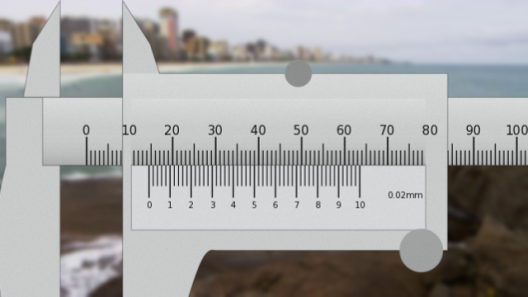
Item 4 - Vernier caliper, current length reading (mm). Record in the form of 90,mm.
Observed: 14.5,mm
